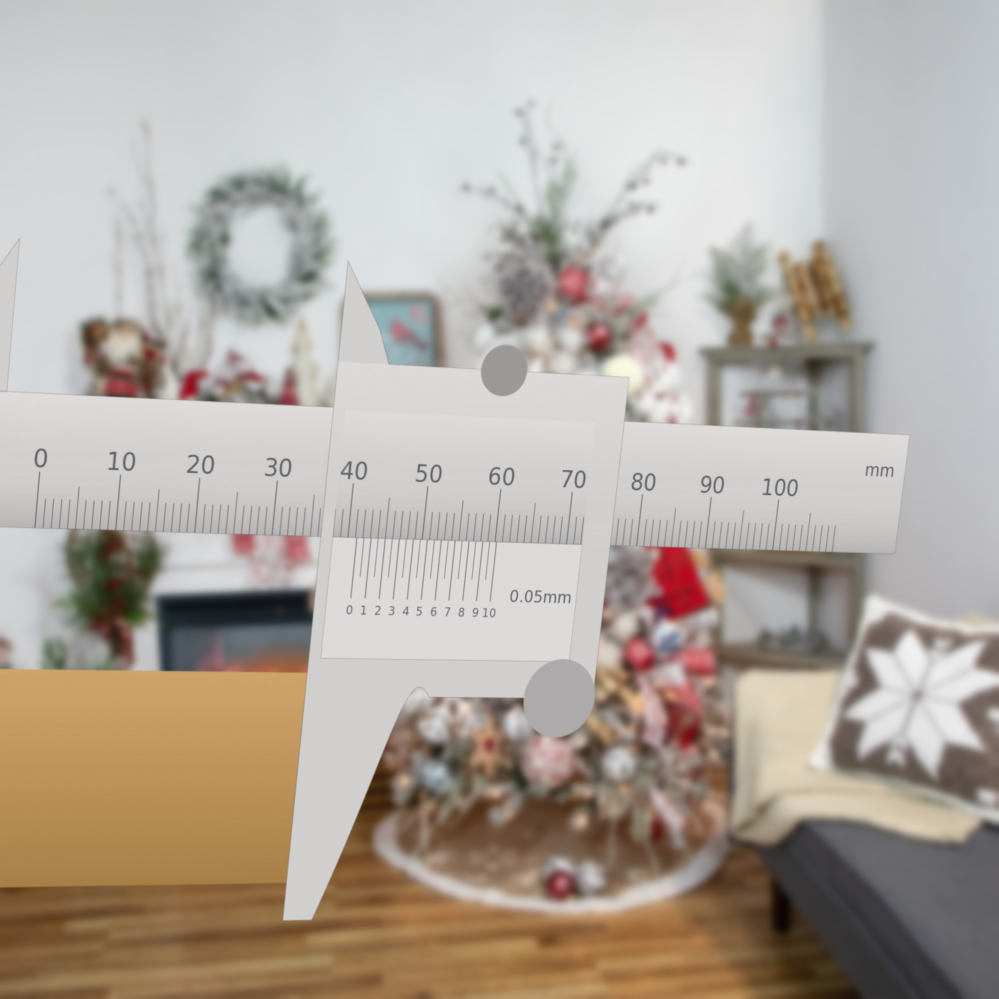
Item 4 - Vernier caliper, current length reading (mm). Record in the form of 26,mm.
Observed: 41.2,mm
